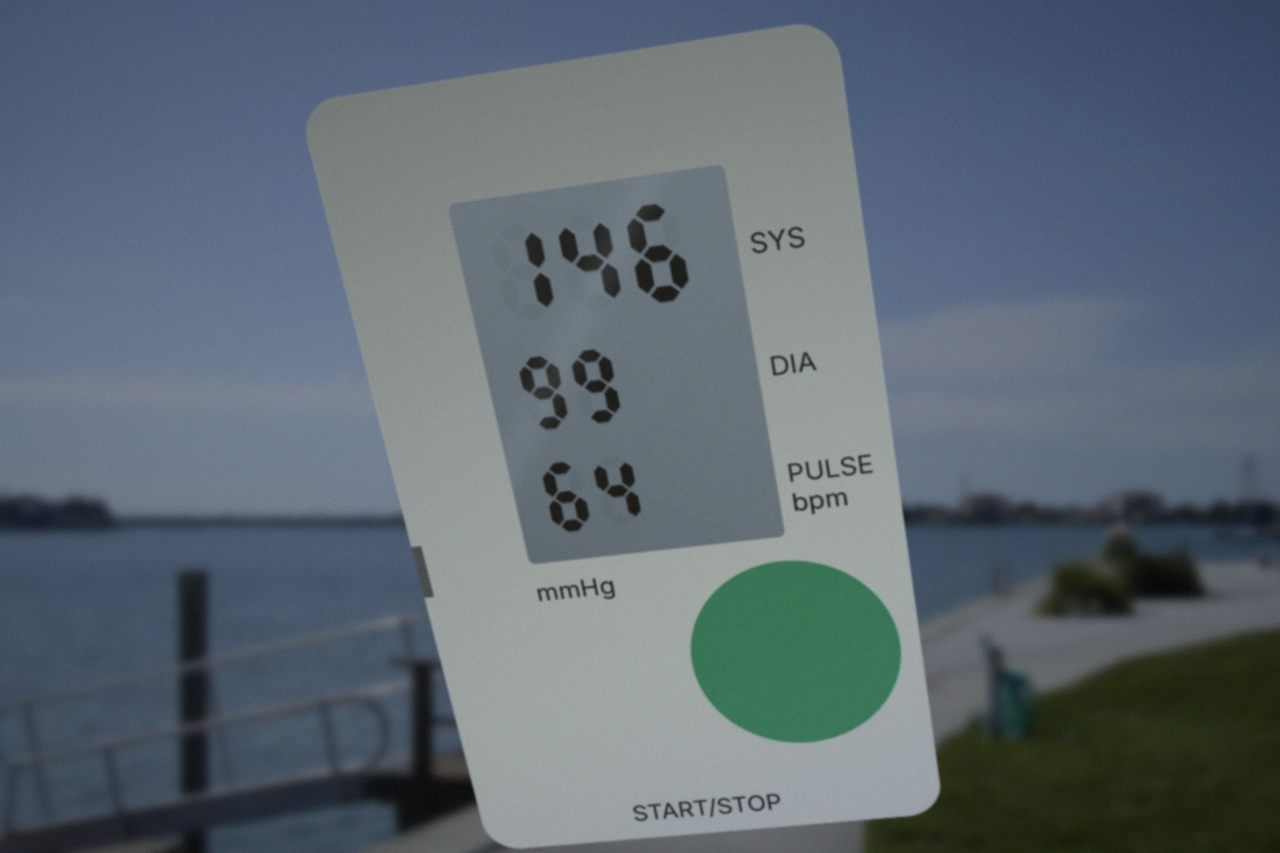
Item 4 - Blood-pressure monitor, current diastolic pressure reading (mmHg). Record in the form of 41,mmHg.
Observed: 99,mmHg
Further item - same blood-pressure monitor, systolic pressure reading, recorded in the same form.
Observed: 146,mmHg
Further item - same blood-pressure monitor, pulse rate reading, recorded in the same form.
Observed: 64,bpm
